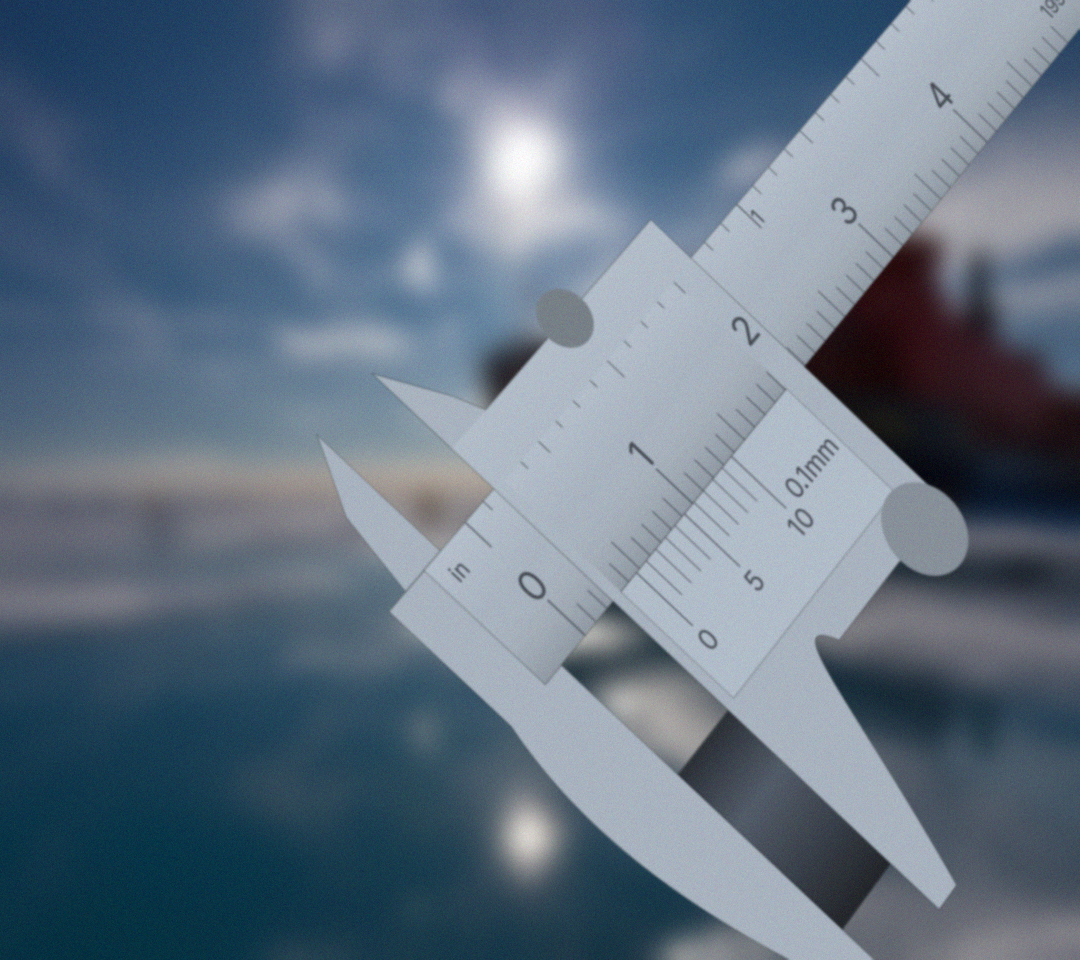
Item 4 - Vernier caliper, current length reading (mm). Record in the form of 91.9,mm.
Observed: 4.7,mm
